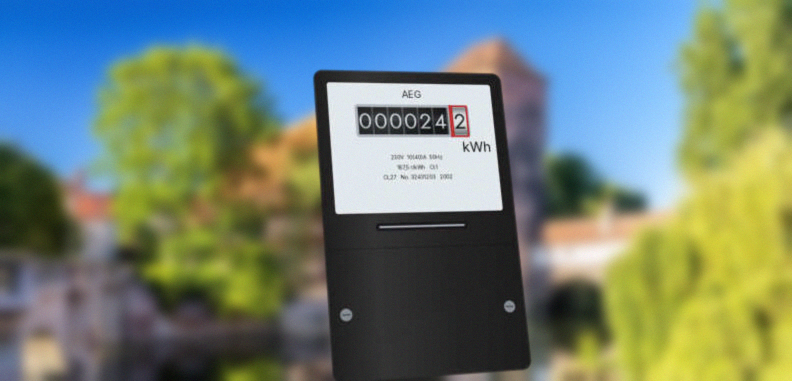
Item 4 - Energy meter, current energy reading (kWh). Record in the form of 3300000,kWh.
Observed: 24.2,kWh
